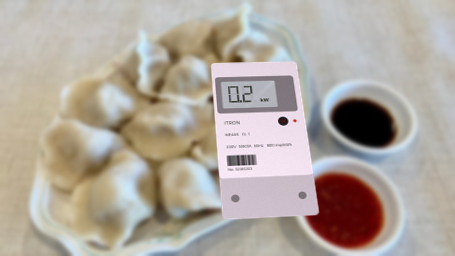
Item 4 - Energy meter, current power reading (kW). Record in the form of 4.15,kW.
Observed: 0.2,kW
